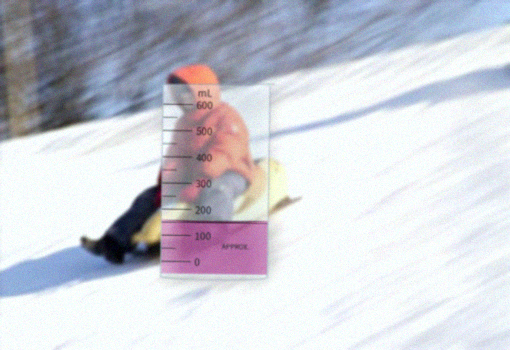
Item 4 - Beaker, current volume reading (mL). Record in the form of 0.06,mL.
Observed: 150,mL
